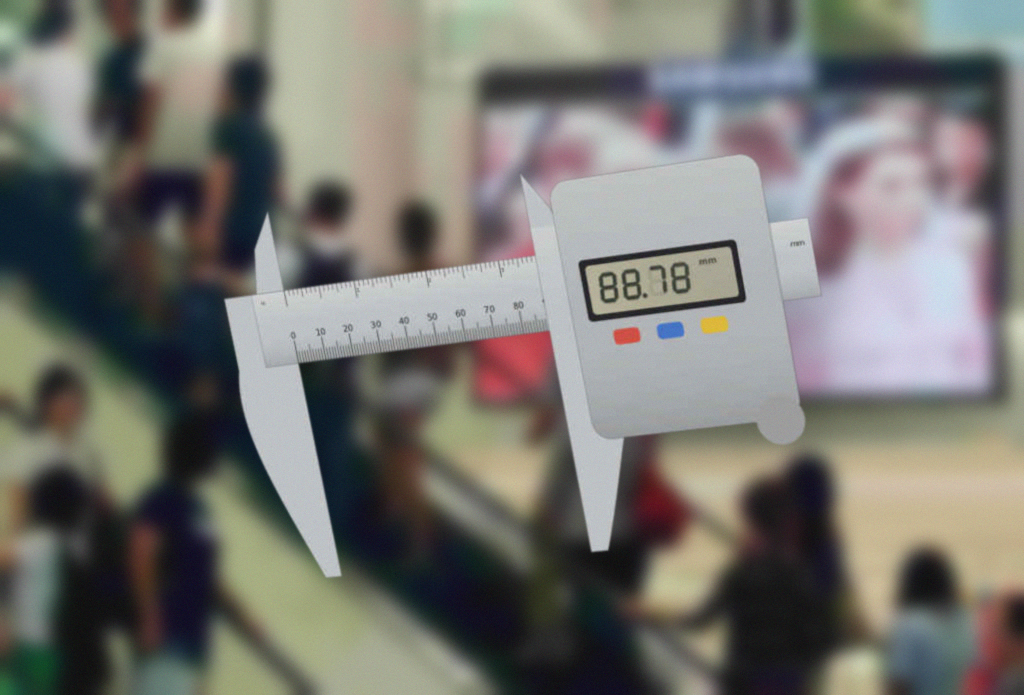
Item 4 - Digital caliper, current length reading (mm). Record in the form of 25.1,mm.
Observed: 88.78,mm
